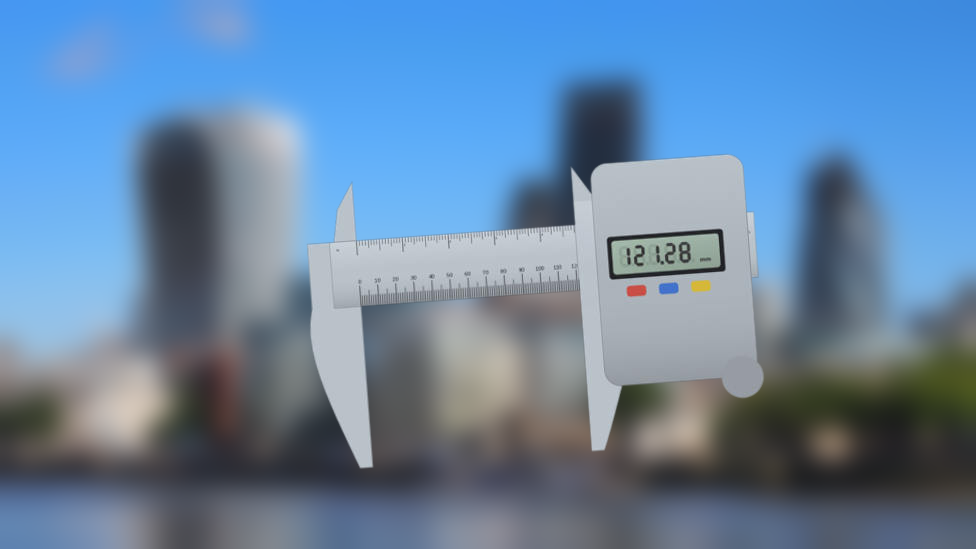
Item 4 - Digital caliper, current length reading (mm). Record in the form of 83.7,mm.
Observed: 121.28,mm
